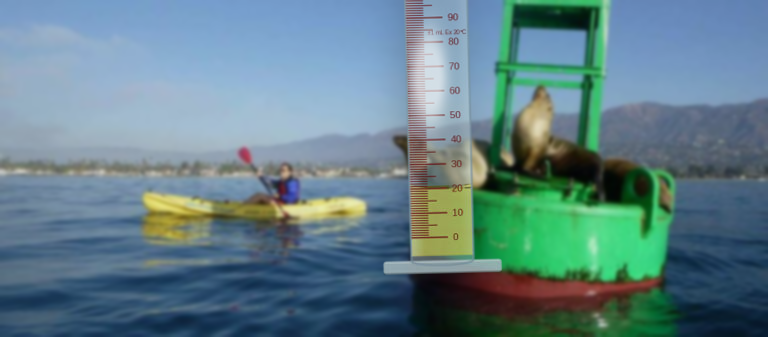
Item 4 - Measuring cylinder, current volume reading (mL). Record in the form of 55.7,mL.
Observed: 20,mL
